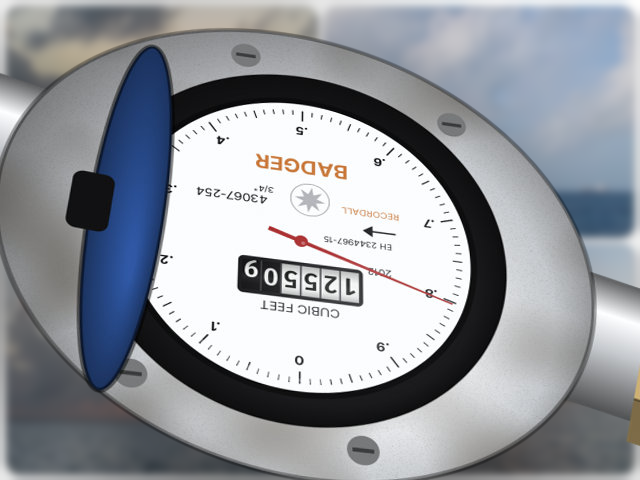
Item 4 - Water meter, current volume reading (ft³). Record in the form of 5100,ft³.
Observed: 125508.80,ft³
